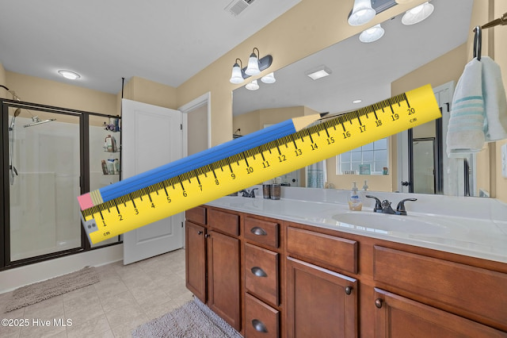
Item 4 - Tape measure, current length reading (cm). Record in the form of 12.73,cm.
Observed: 15.5,cm
